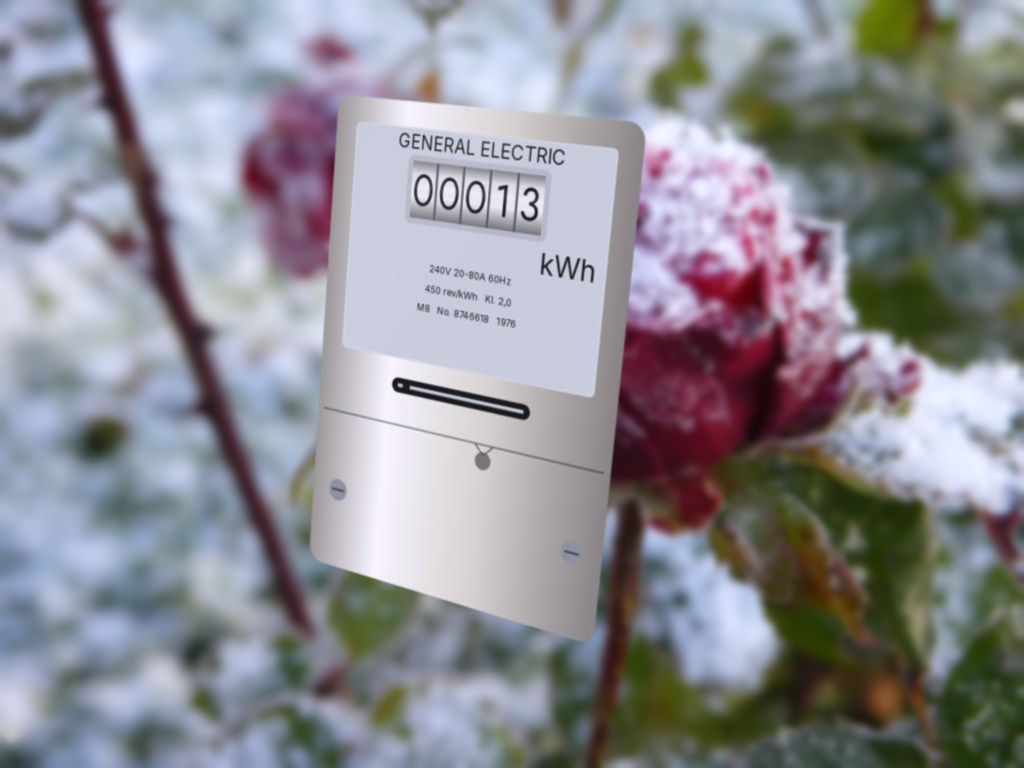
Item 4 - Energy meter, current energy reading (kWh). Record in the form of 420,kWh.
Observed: 13,kWh
